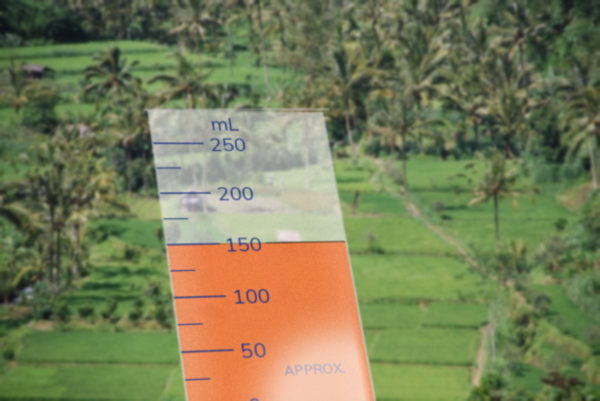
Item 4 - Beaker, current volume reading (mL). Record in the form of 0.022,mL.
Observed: 150,mL
